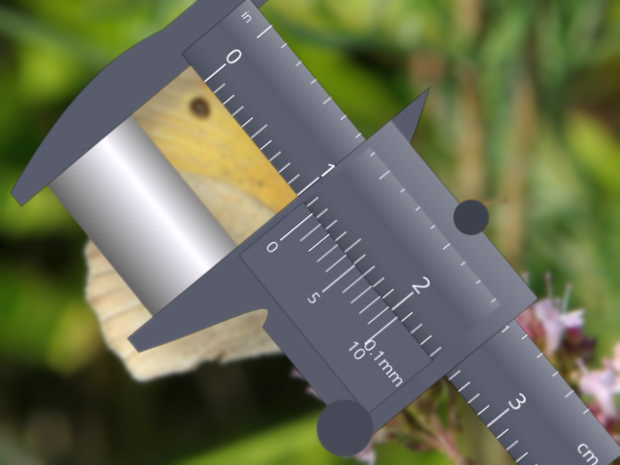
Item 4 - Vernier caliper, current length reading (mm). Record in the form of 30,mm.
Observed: 11.6,mm
